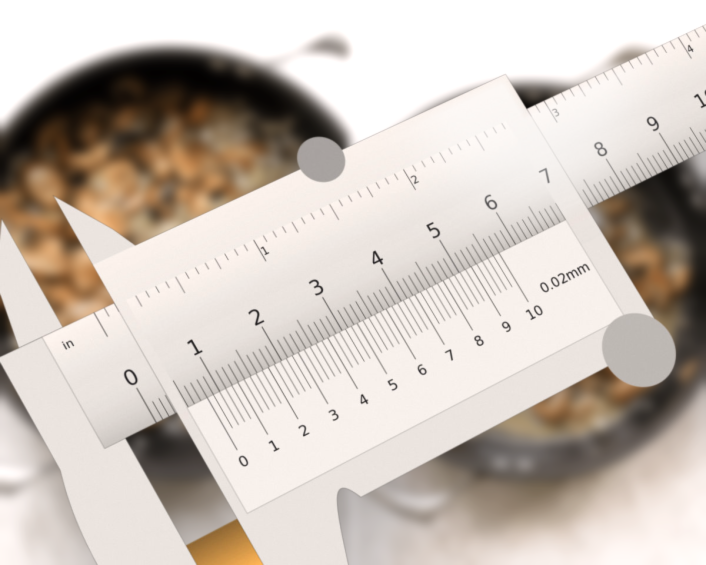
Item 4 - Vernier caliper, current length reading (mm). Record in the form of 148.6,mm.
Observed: 8.0,mm
